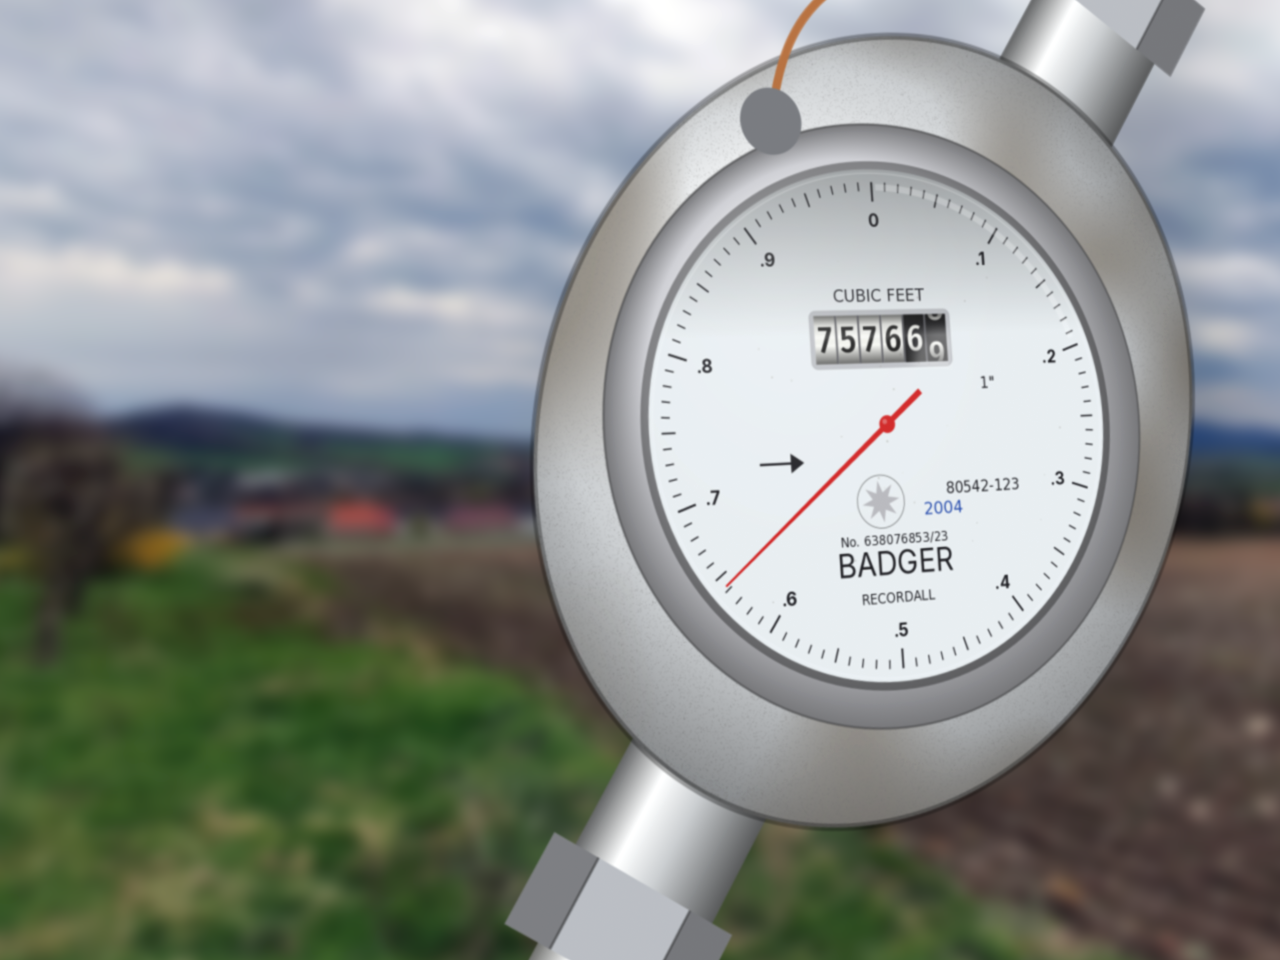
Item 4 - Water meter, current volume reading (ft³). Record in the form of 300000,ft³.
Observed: 757668.64,ft³
